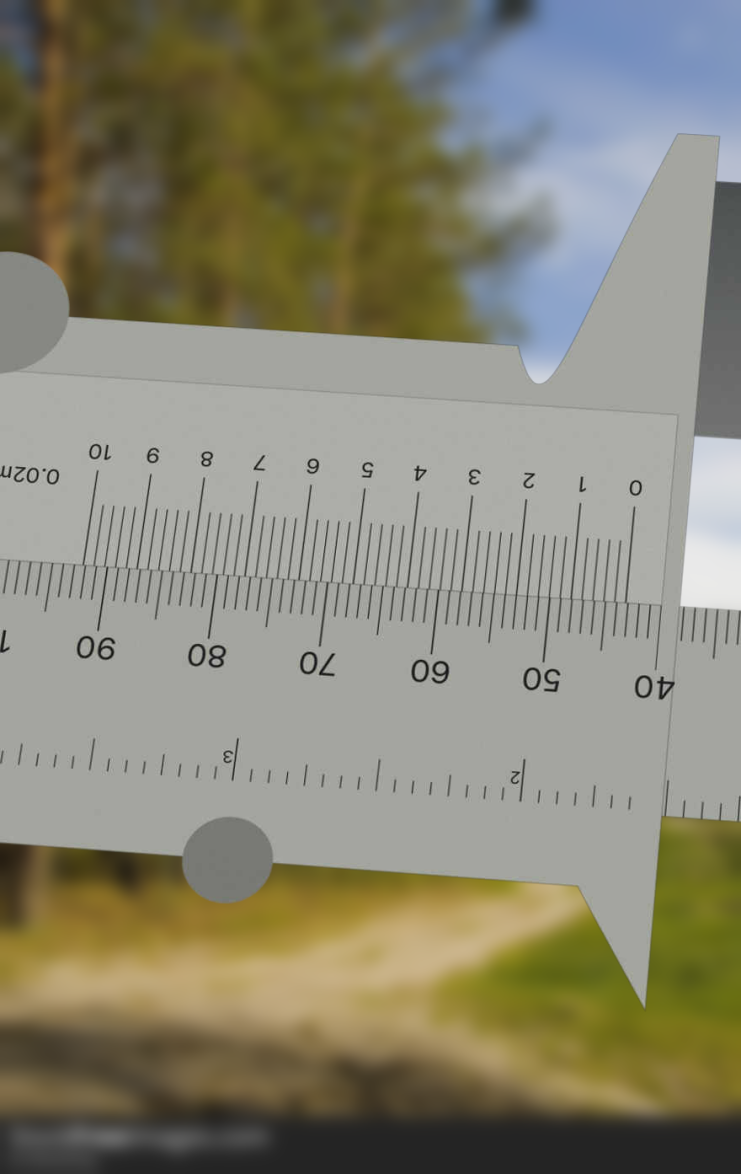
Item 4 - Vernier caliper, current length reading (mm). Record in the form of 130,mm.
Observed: 43.2,mm
